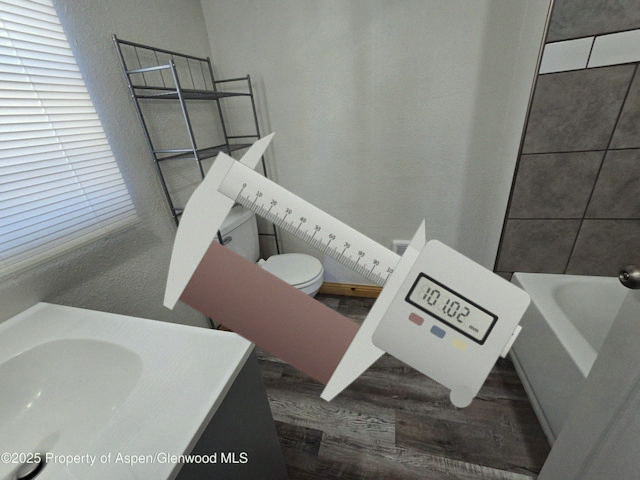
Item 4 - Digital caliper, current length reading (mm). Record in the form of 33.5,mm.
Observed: 101.02,mm
